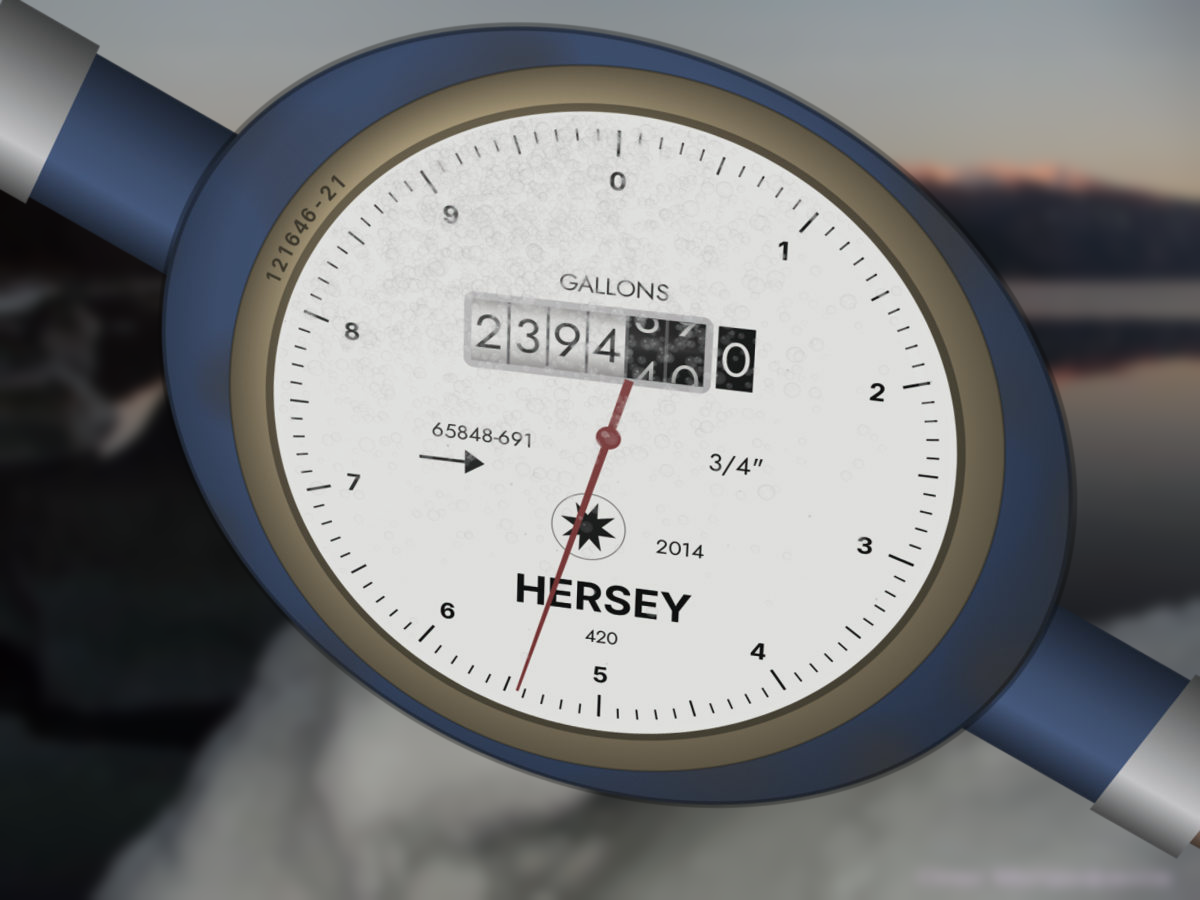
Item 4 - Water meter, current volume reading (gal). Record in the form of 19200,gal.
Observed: 2394395.4,gal
